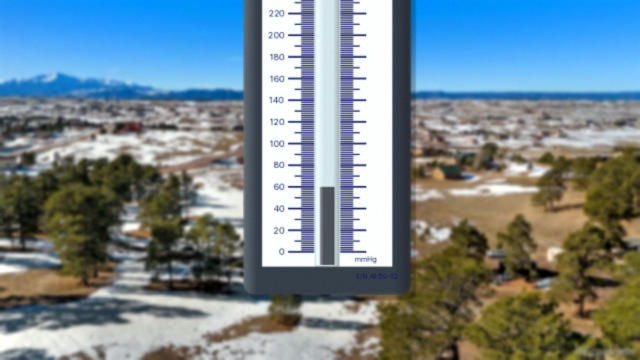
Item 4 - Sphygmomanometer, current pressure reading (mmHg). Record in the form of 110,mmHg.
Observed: 60,mmHg
